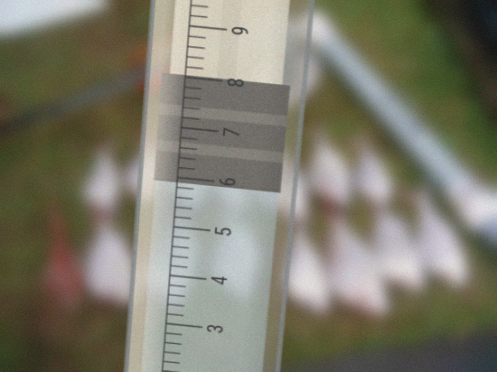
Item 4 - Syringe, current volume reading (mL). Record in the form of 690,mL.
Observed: 5.9,mL
